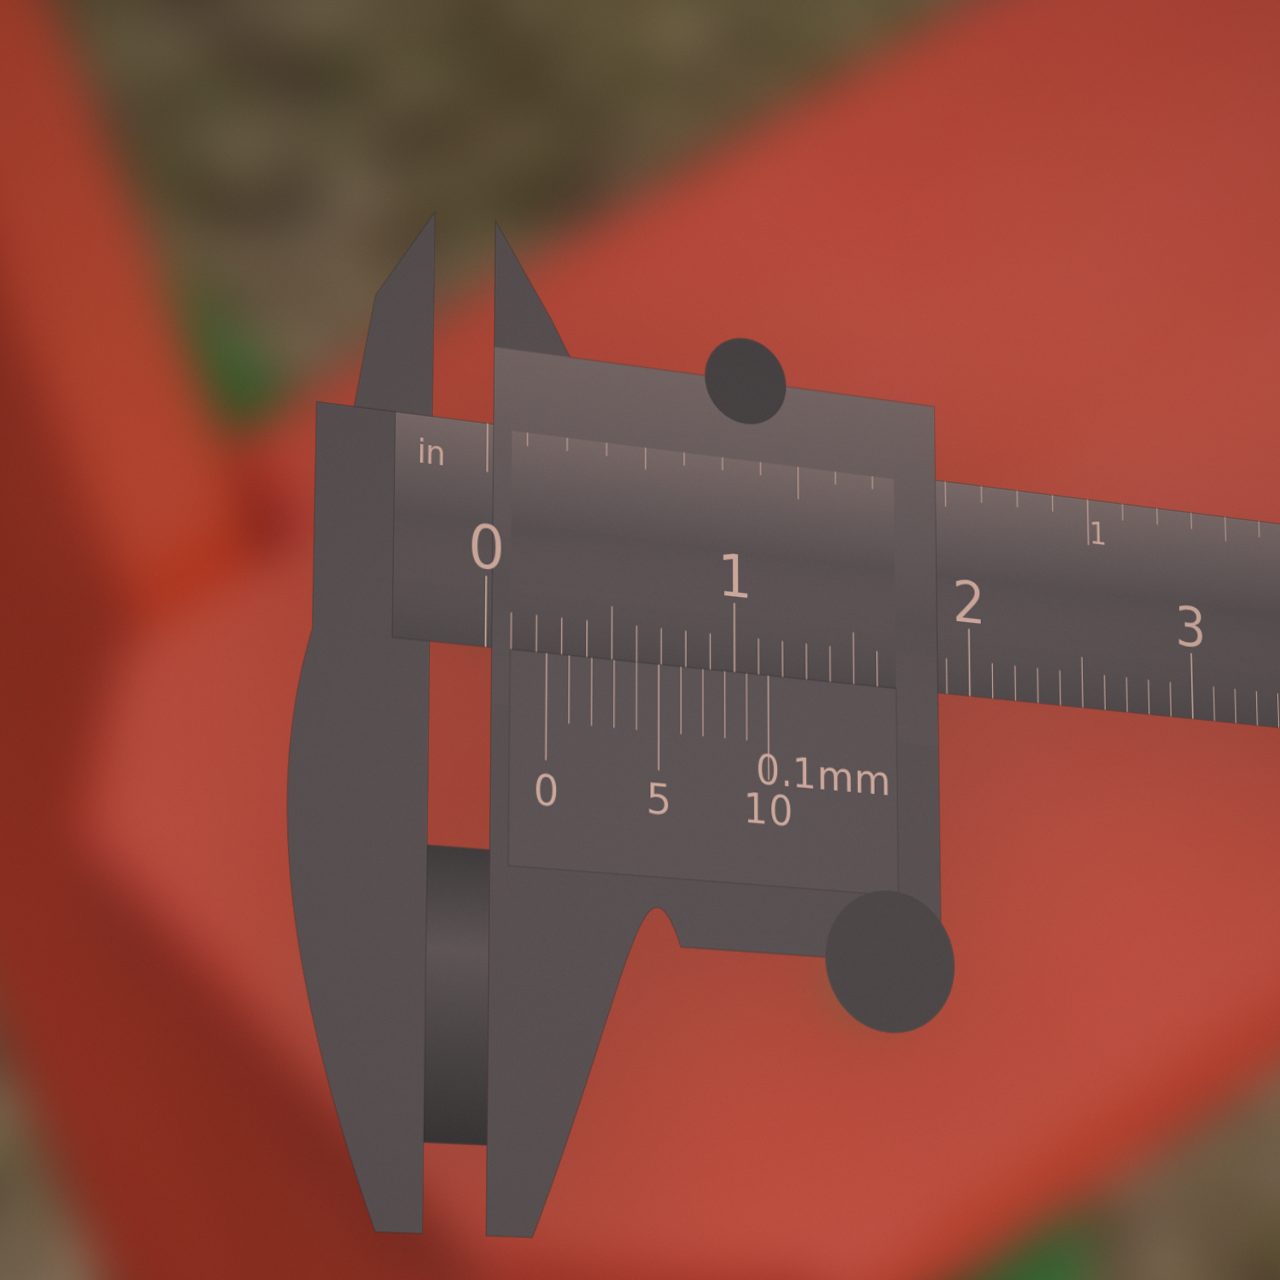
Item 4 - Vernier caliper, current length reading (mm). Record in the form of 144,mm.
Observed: 2.4,mm
